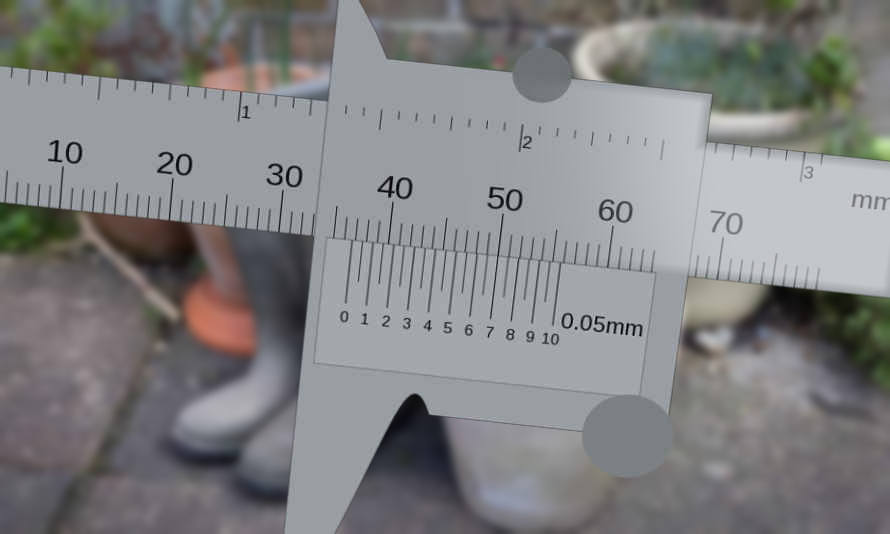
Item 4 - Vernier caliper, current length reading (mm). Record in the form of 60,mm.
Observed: 36.7,mm
